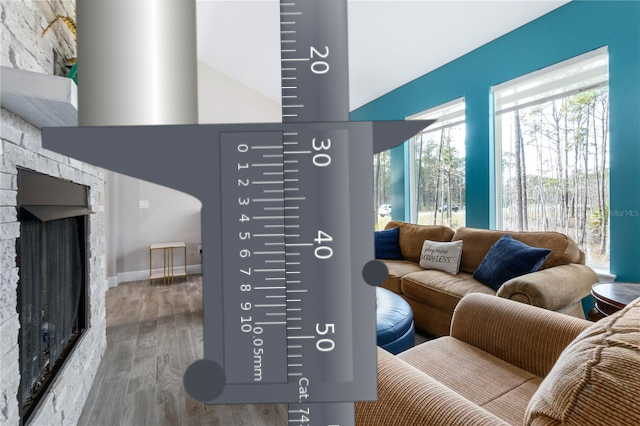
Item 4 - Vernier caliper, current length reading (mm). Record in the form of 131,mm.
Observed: 29.4,mm
